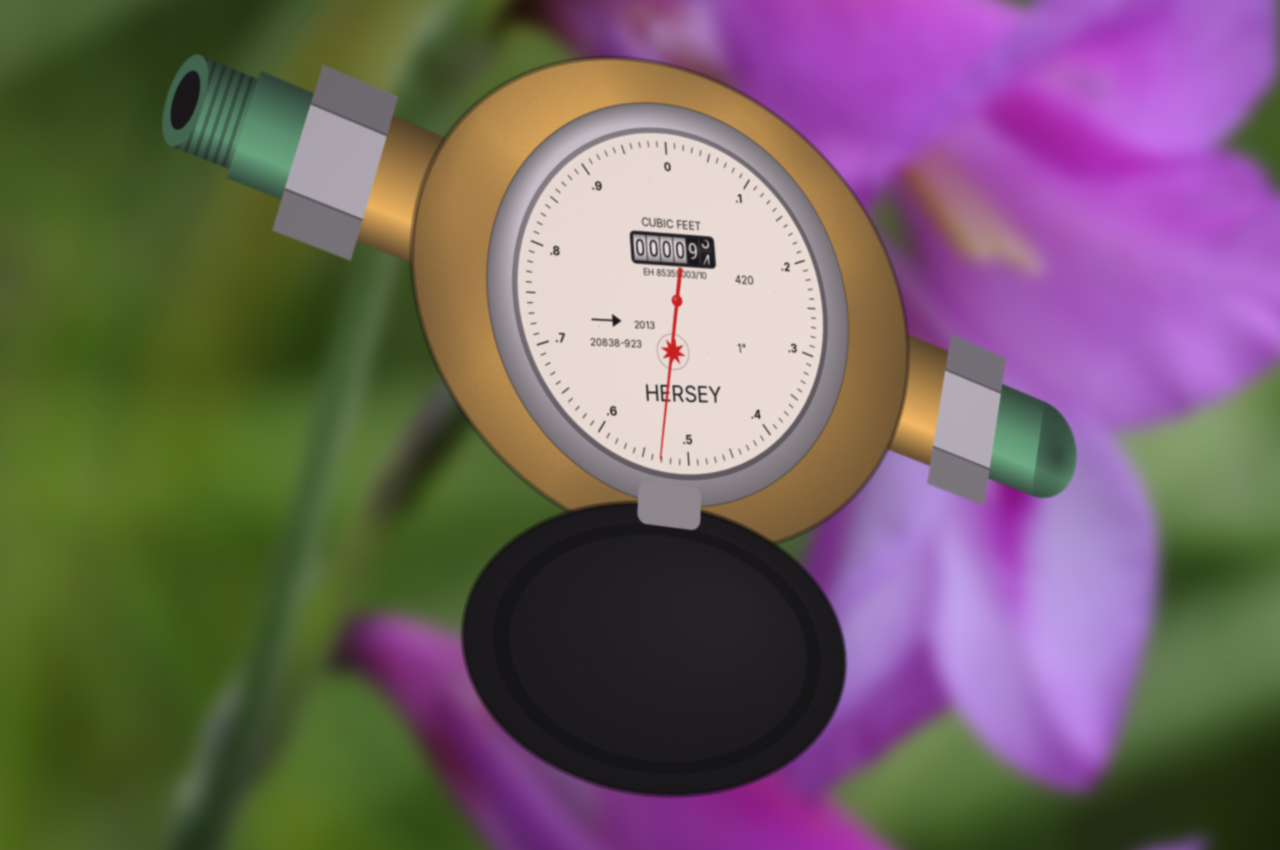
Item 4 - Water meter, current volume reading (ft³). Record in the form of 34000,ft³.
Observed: 93.53,ft³
